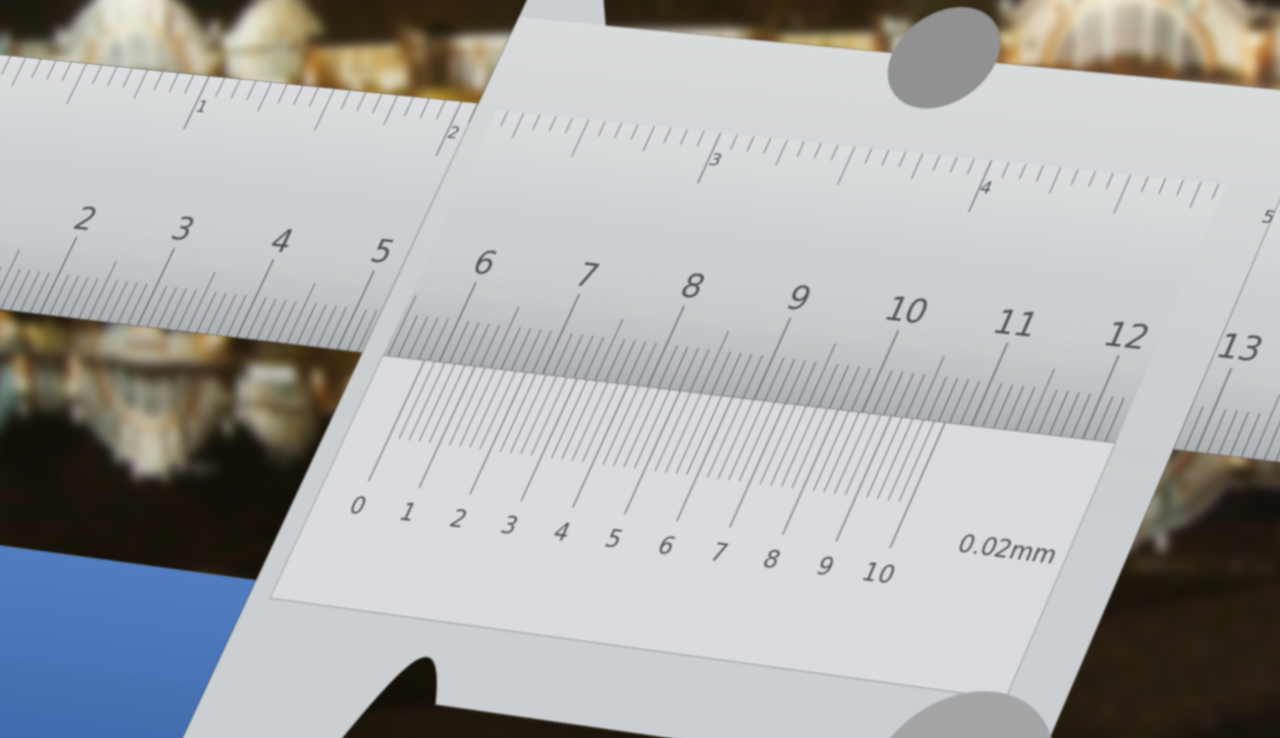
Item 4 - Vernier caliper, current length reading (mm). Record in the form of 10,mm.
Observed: 58.6,mm
